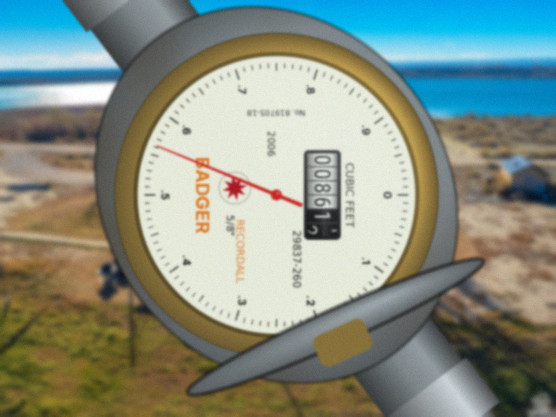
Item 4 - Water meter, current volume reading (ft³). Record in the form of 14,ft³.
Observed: 8611.56,ft³
